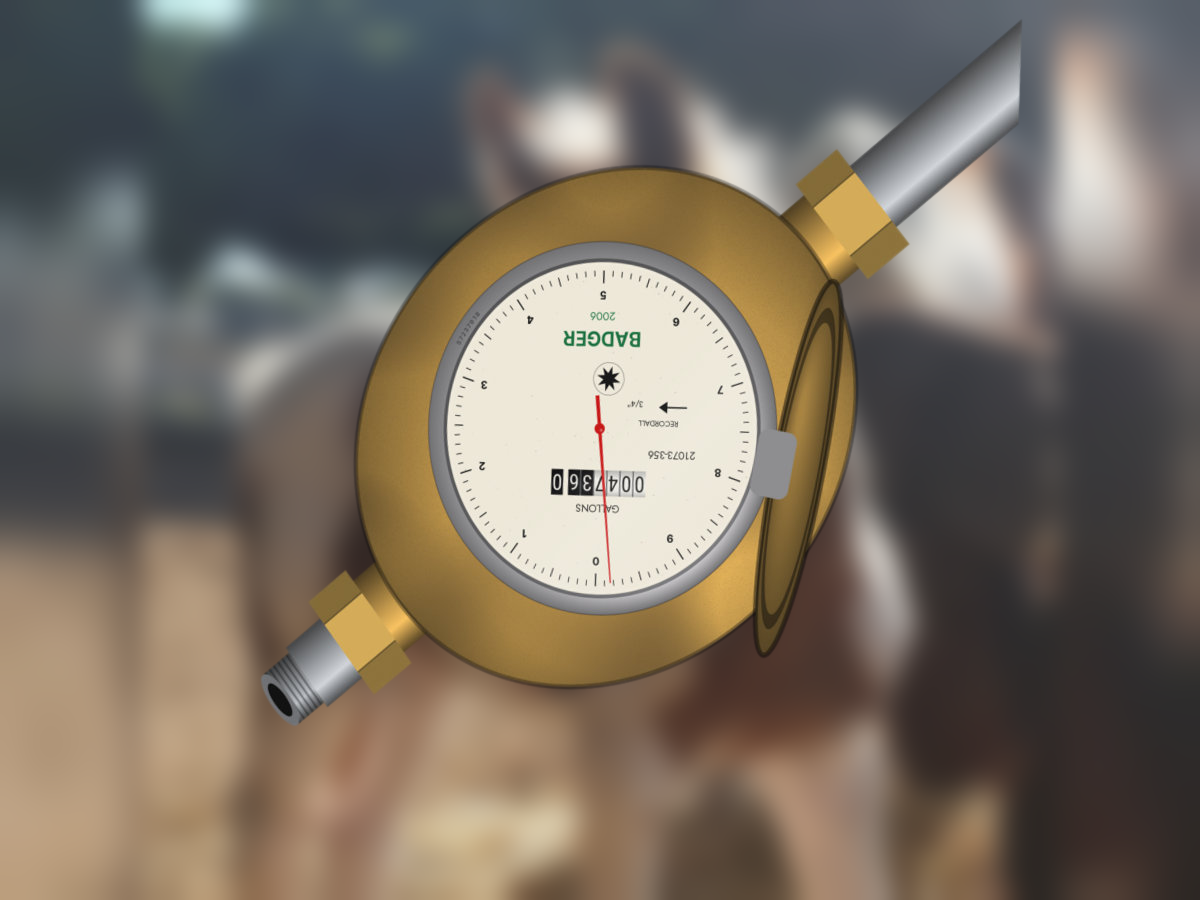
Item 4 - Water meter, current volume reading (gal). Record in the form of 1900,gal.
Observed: 47359.8,gal
